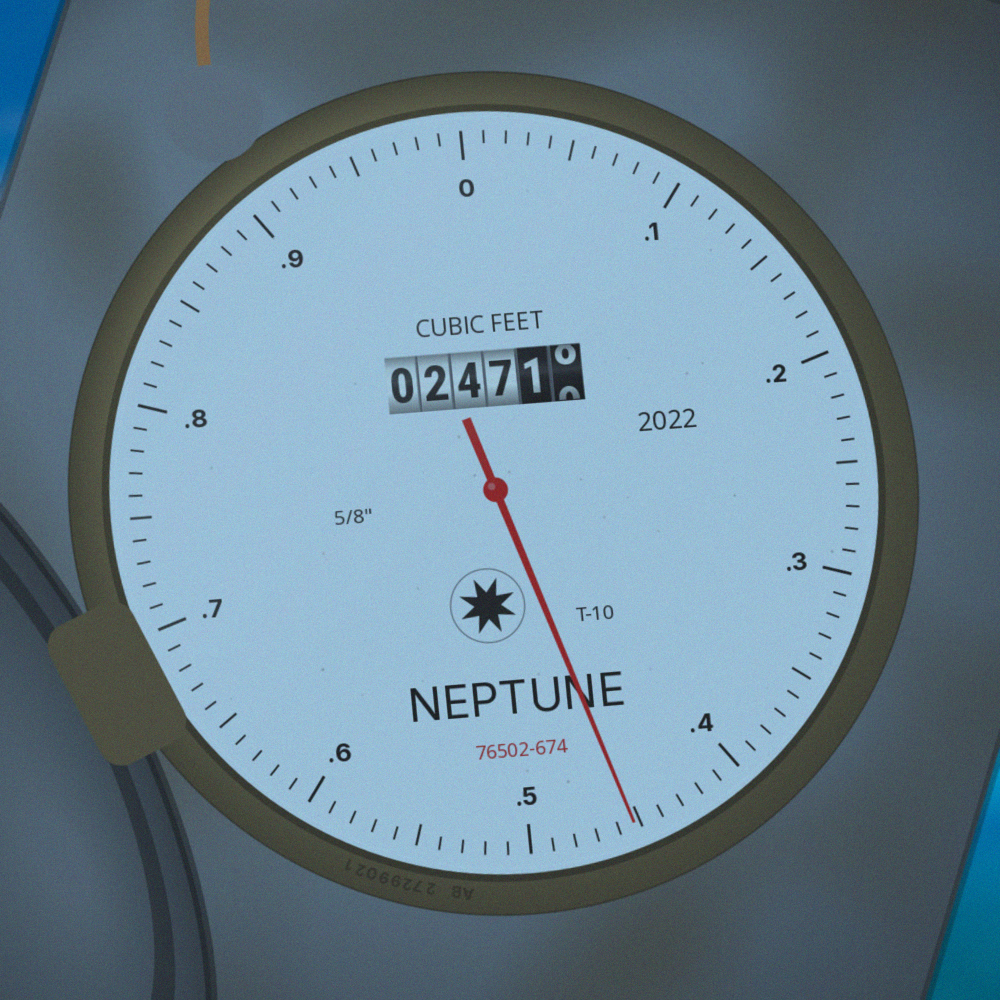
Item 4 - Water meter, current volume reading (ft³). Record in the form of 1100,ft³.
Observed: 24718.45,ft³
